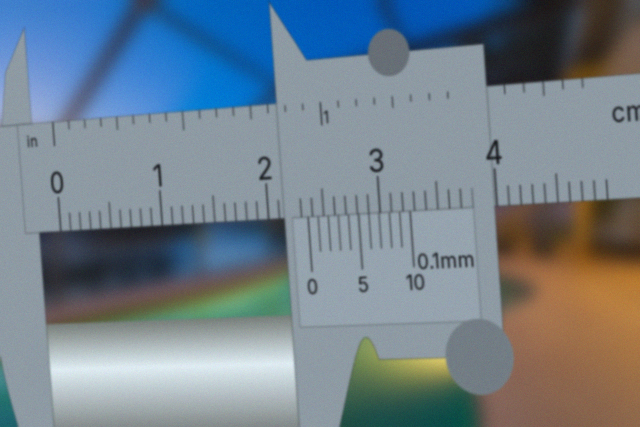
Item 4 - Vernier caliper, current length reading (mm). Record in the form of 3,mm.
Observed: 23.6,mm
